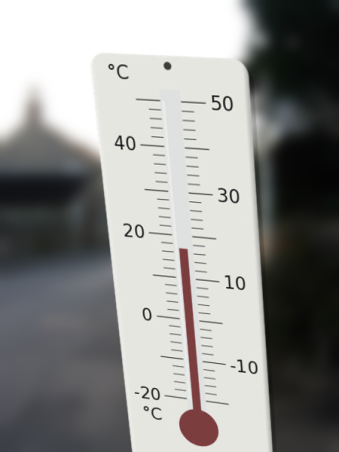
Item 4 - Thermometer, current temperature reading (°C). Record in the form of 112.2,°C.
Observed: 17,°C
